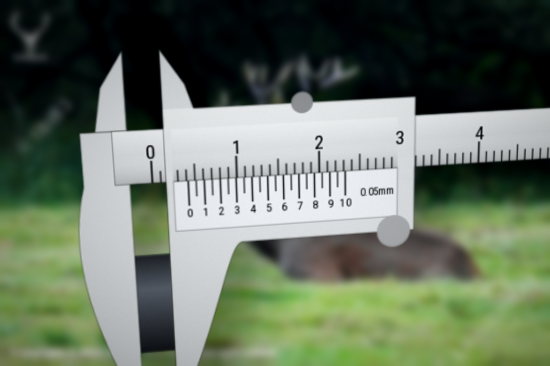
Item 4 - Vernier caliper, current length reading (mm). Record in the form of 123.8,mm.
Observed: 4.2,mm
